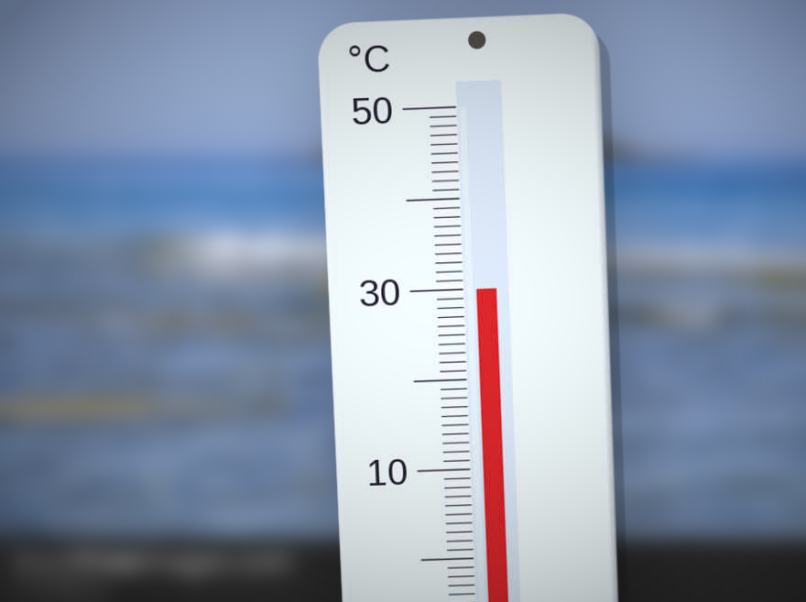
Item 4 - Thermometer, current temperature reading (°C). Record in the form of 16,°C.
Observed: 30,°C
